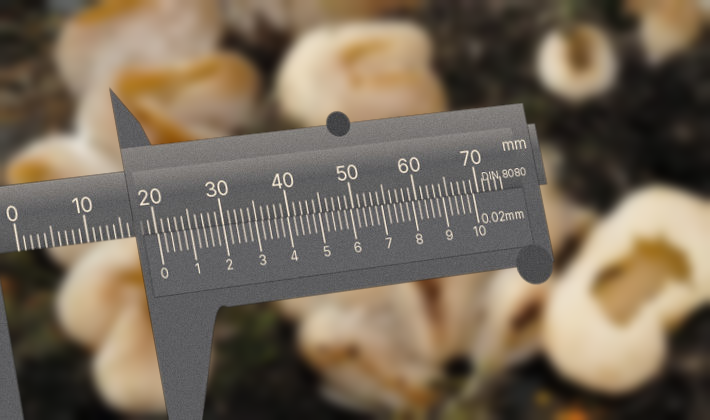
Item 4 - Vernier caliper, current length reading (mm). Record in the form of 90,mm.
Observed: 20.2,mm
